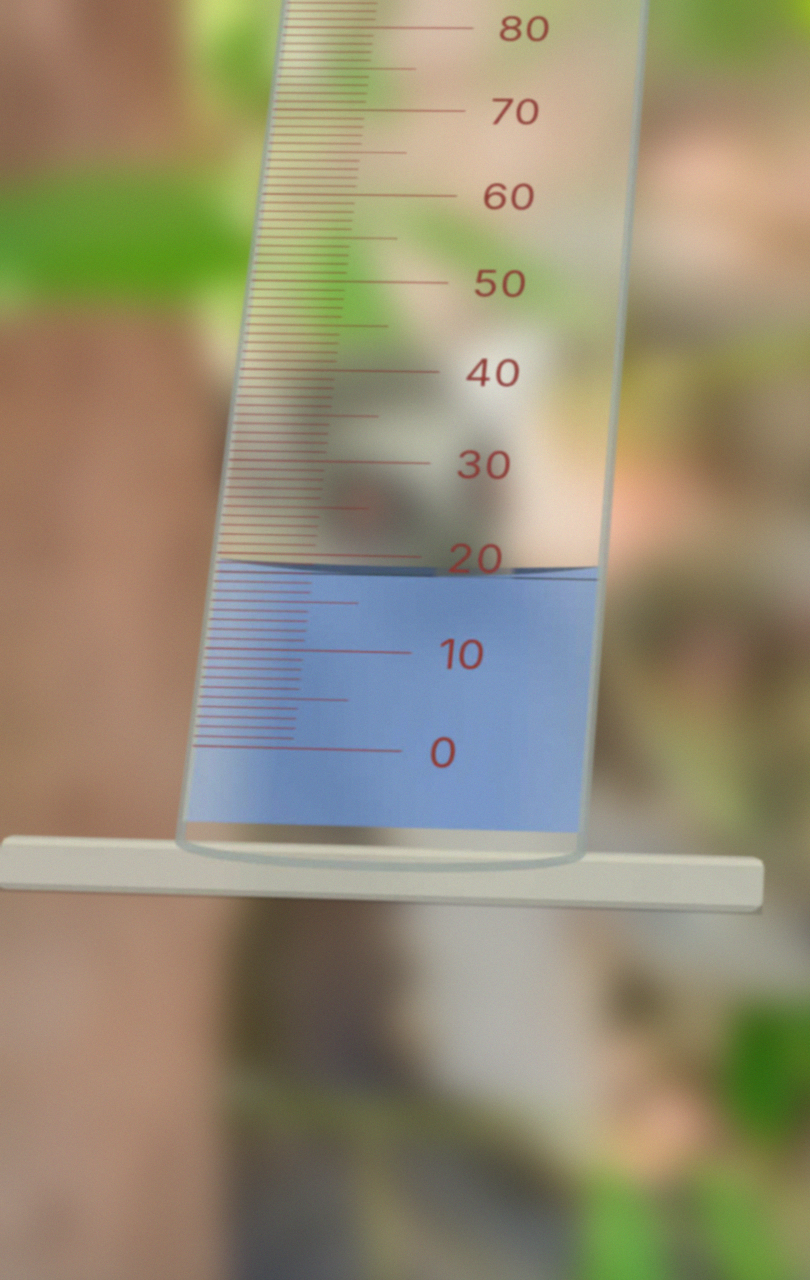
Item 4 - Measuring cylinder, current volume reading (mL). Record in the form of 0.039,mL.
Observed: 18,mL
